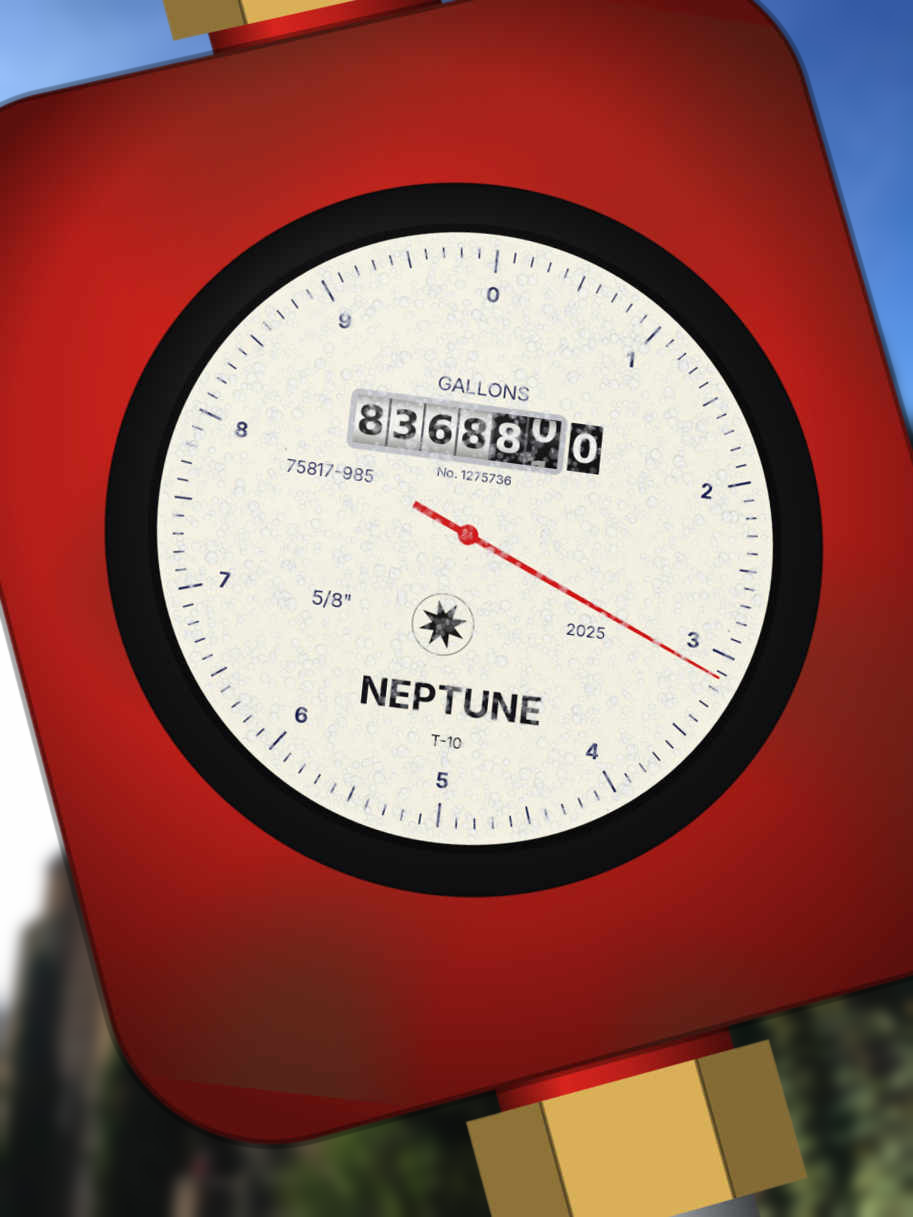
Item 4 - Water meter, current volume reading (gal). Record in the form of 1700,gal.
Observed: 8368803.1,gal
